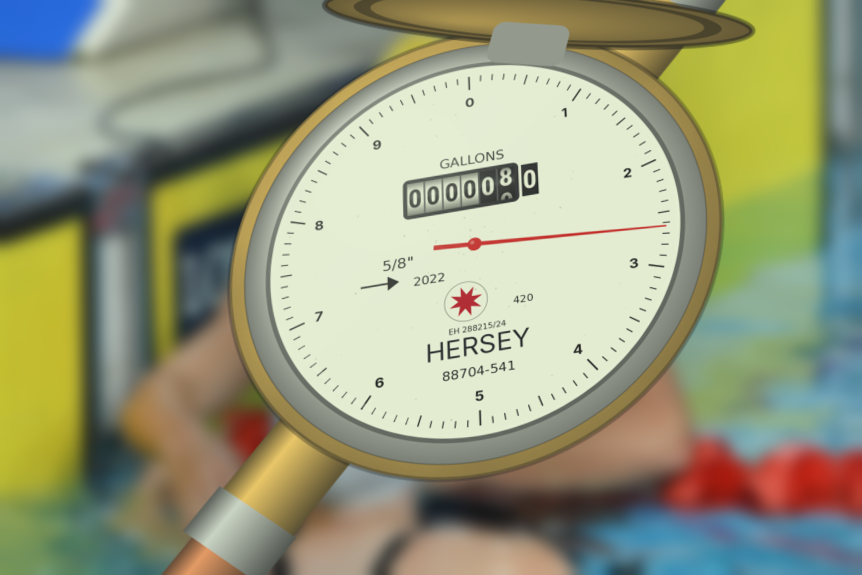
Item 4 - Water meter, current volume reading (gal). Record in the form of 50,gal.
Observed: 82.6,gal
